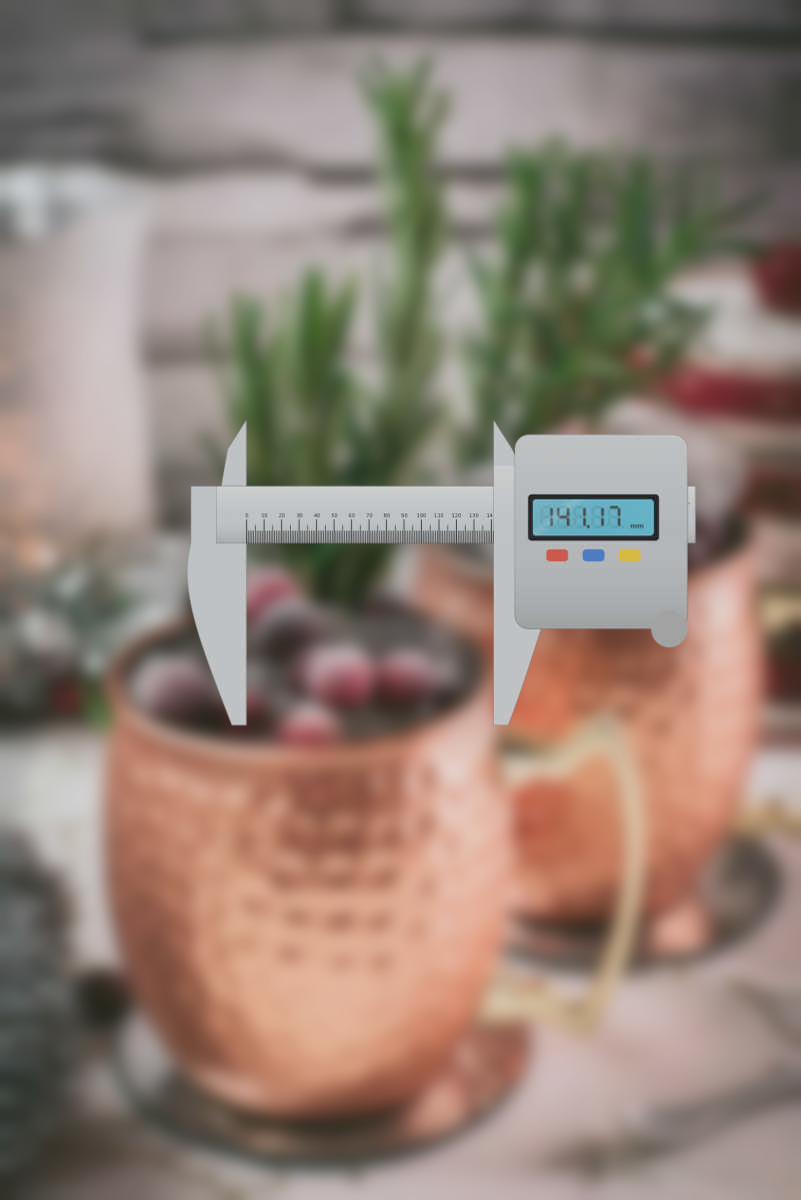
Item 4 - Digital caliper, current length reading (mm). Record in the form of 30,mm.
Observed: 141.17,mm
